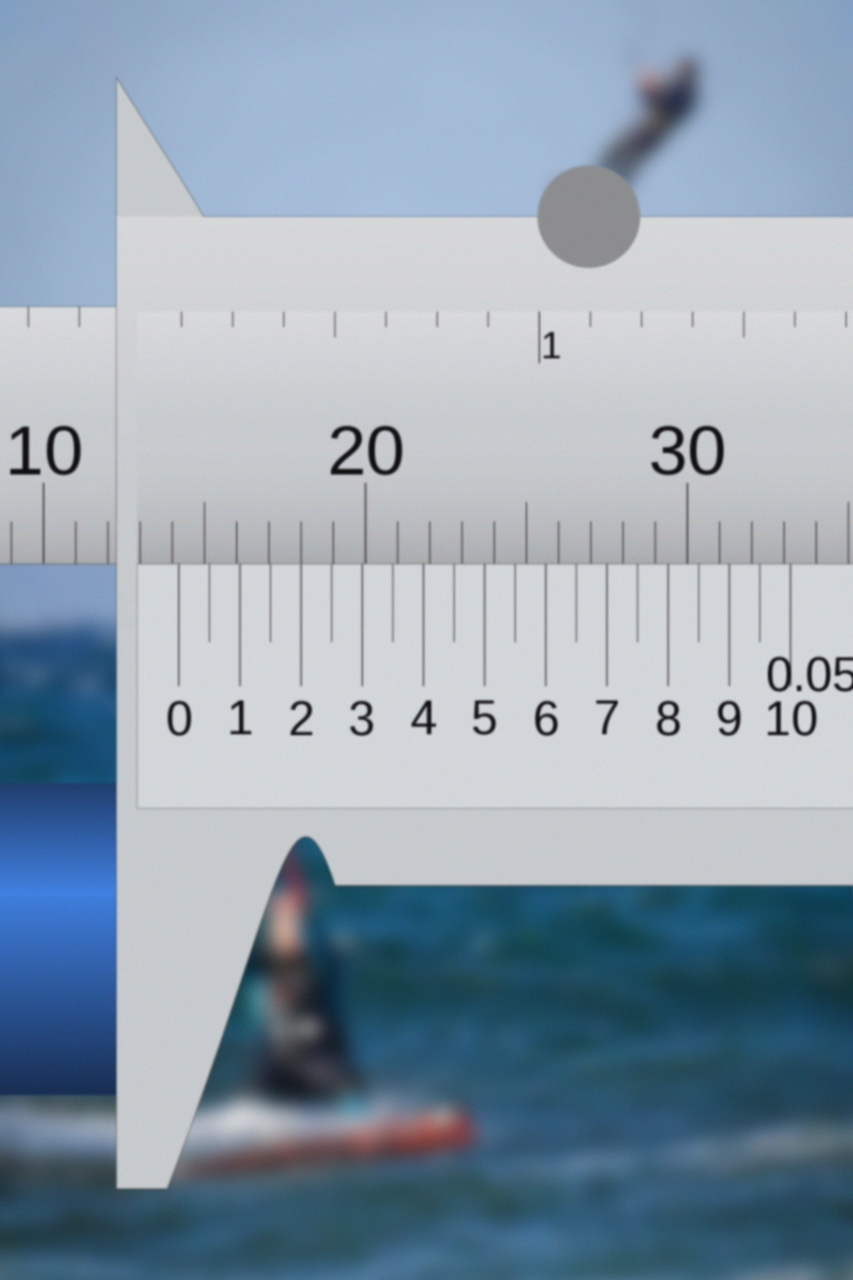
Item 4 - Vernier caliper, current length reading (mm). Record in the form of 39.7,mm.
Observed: 14.20,mm
